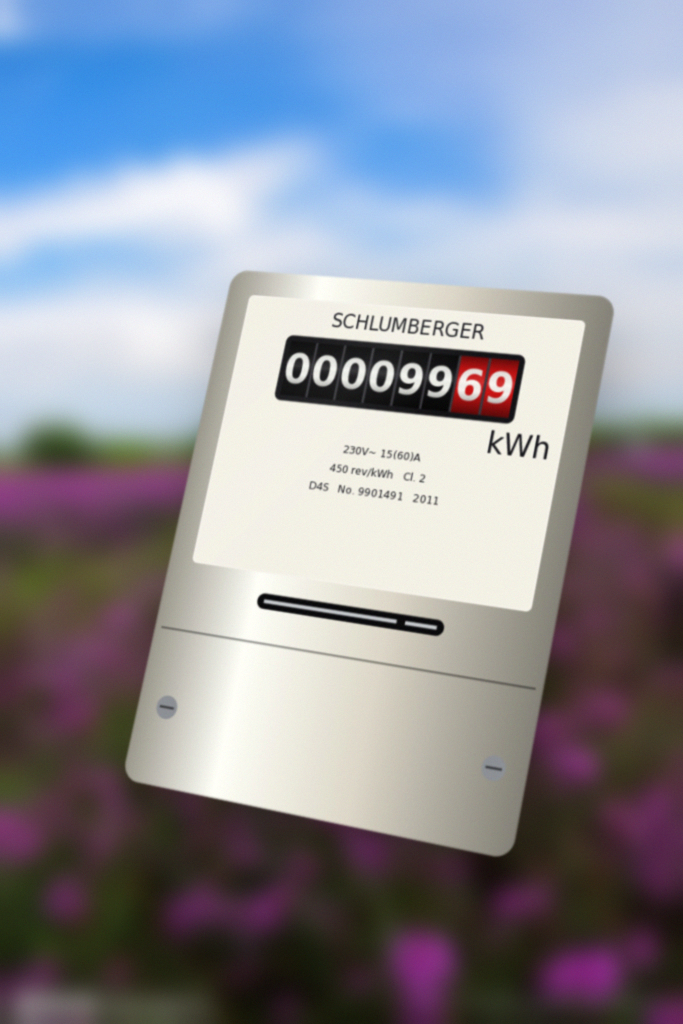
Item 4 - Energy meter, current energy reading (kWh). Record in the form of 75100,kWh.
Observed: 99.69,kWh
